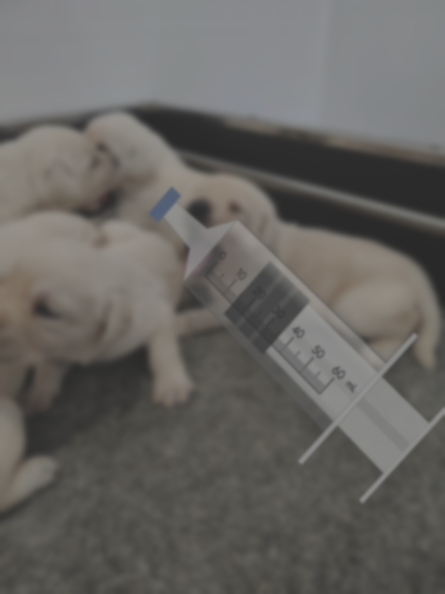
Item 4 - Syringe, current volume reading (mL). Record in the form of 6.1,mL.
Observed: 15,mL
